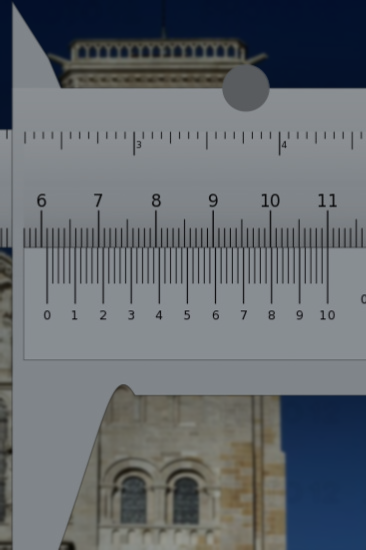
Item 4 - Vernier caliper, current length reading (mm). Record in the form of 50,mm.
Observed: 61.0,mm
